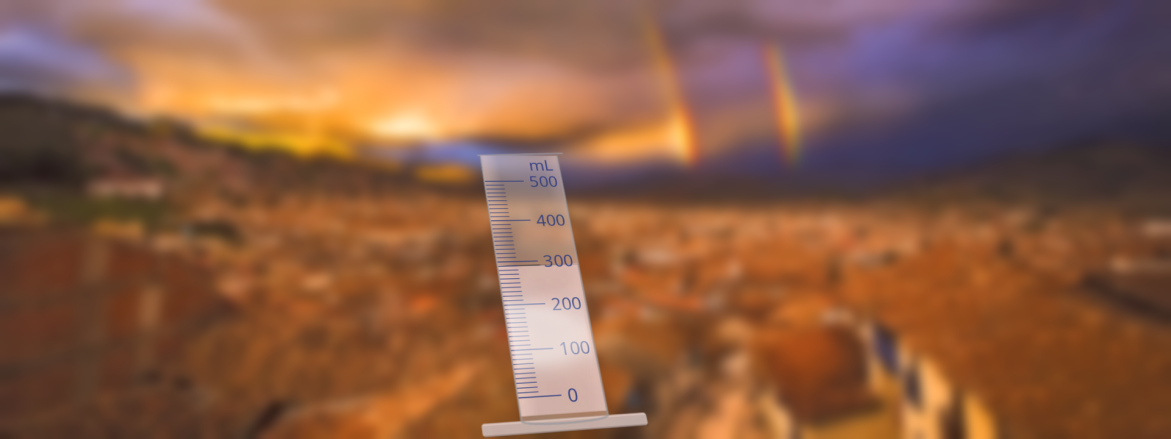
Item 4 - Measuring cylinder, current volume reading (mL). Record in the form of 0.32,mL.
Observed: 290,mL
